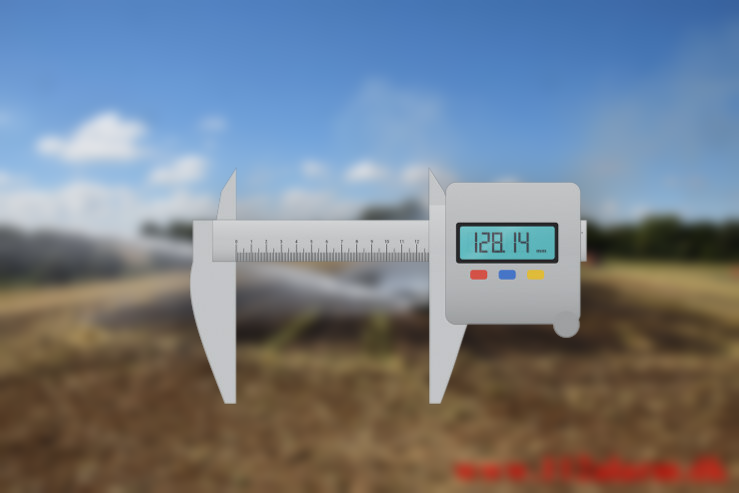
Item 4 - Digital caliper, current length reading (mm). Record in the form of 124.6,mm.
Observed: 128.14,mm
